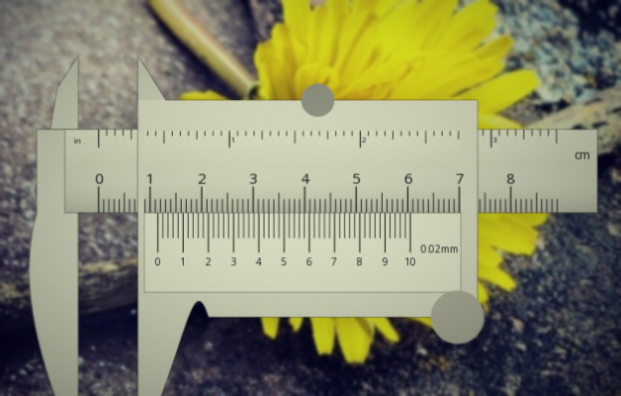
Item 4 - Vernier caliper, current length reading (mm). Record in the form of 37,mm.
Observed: 11.5,mm
